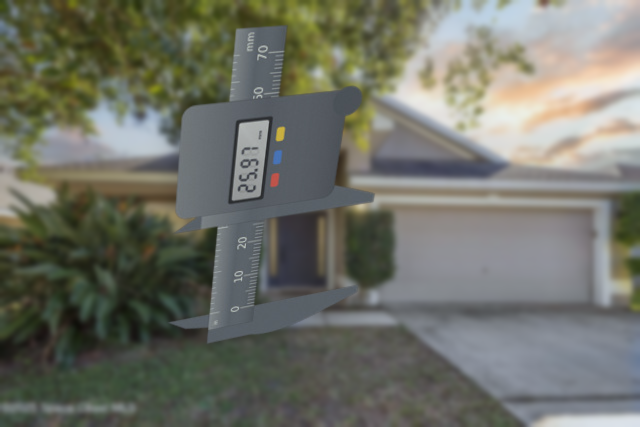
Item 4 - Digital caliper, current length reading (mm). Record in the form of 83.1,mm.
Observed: 25.97,mm
